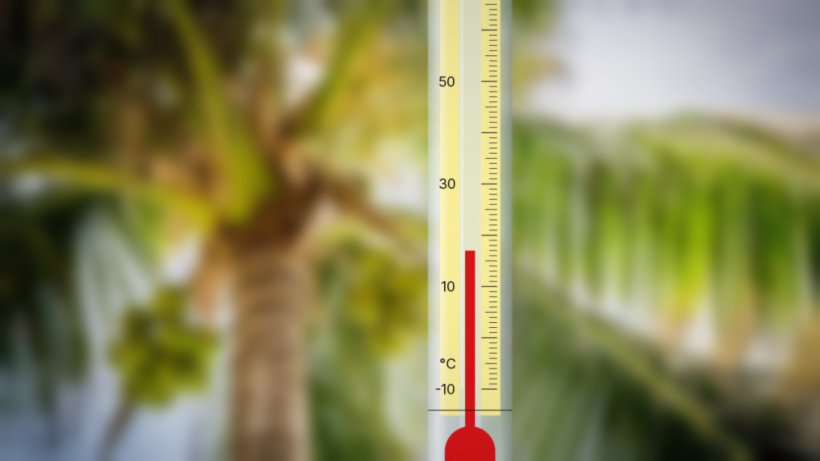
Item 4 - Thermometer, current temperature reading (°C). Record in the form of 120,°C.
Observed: 17,°C
